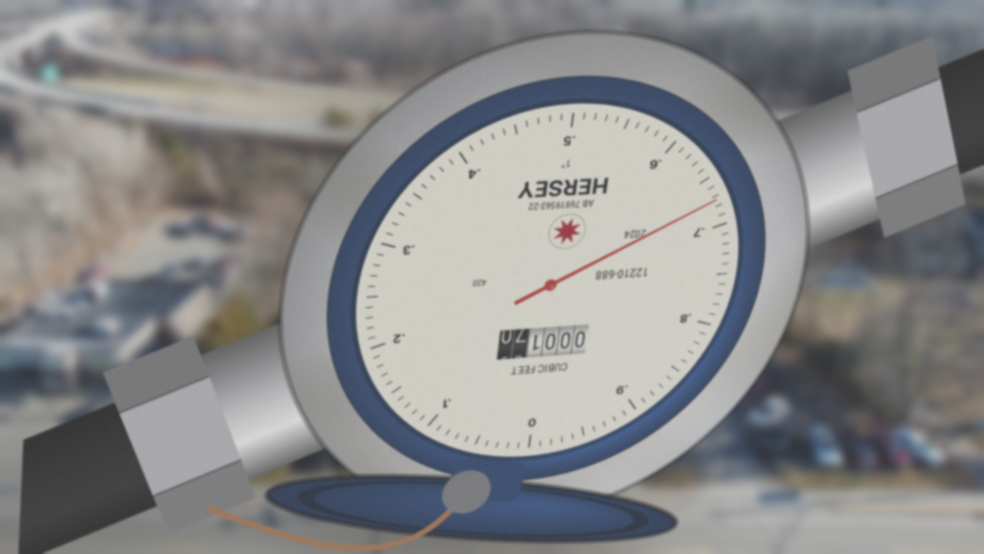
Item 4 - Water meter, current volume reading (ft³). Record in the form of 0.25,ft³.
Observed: 169.67,ft³
